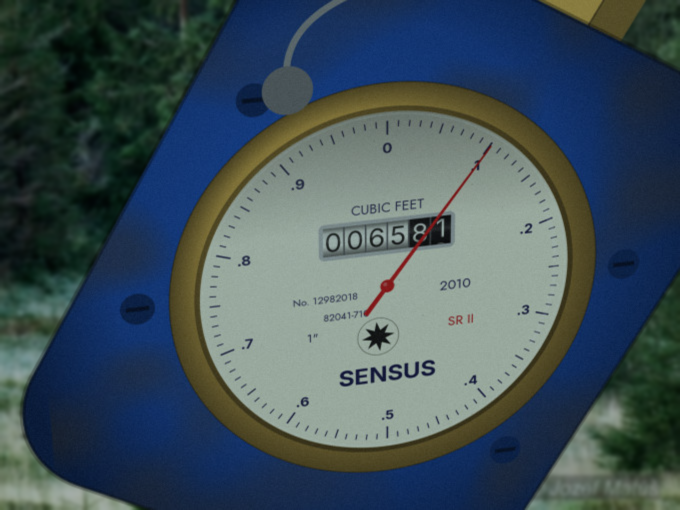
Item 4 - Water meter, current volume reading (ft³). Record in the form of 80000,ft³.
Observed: 6581.10,ft³
